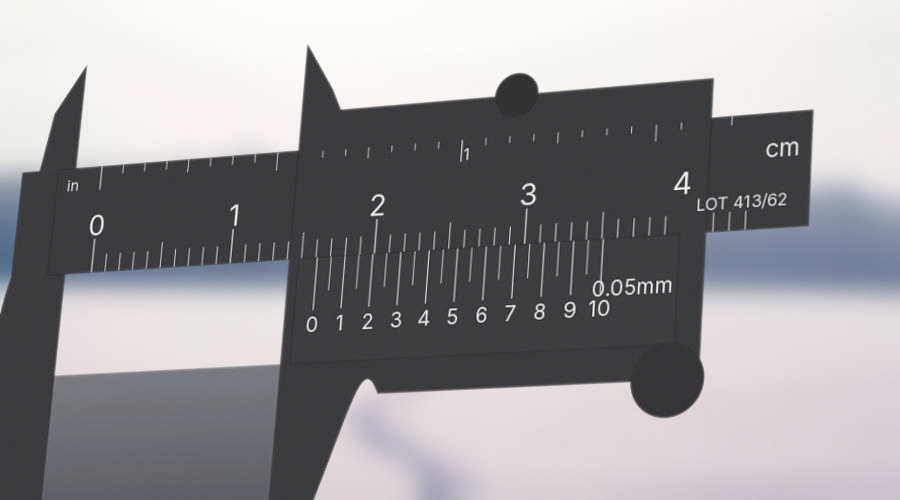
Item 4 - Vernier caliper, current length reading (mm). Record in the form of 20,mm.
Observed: 16.1,mm
